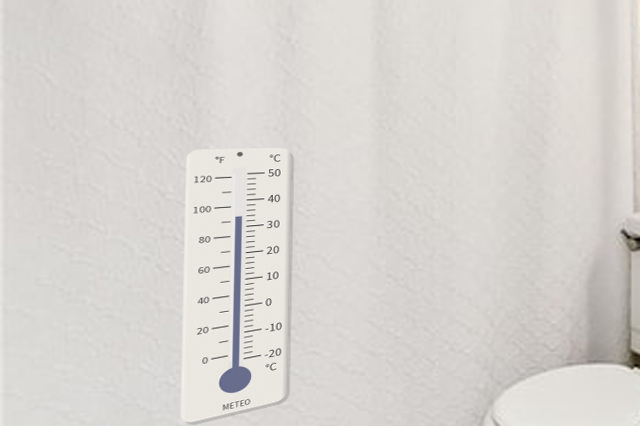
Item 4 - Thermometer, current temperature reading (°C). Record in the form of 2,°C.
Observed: 34,°C
